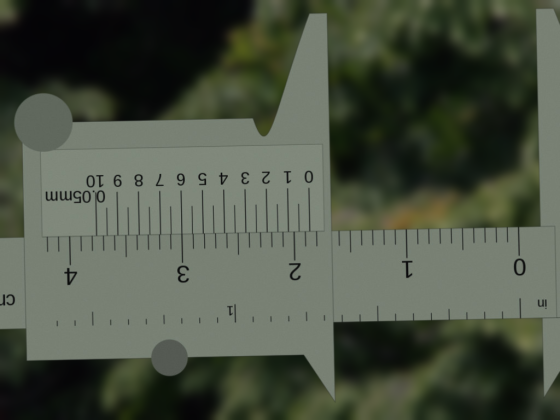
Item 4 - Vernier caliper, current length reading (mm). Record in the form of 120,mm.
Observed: 18.6,mm
